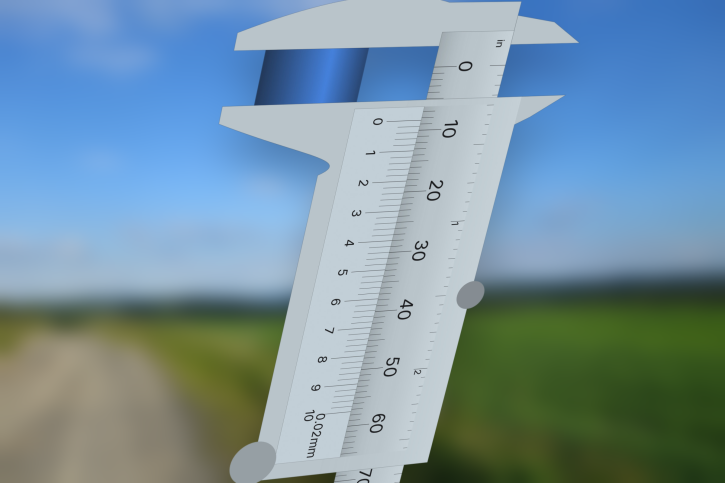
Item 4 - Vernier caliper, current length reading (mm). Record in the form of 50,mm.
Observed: 8.4,mm
